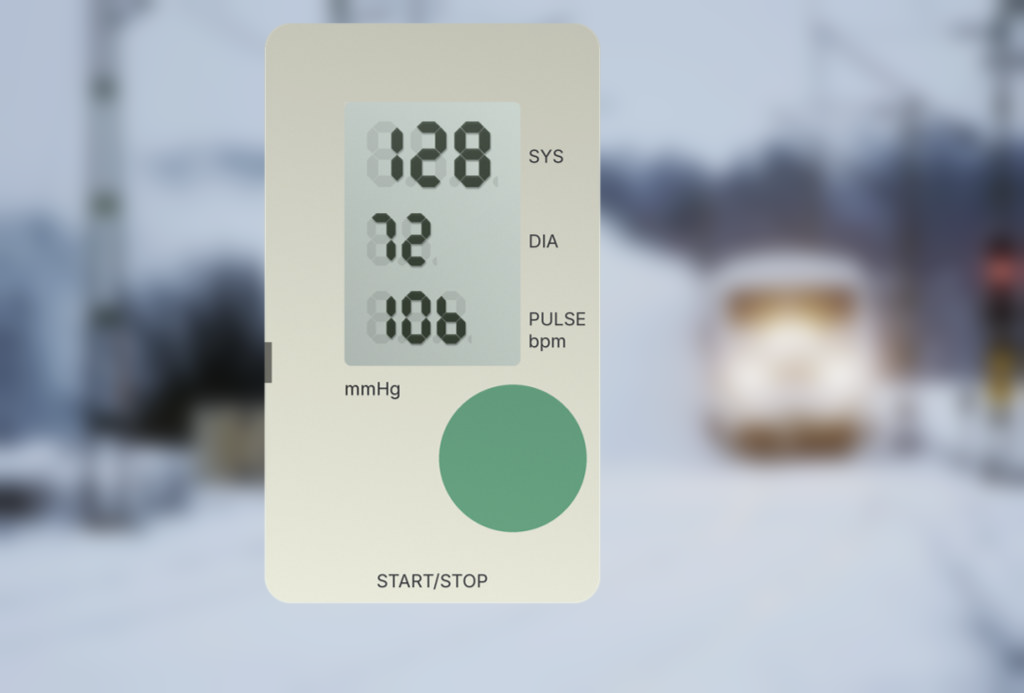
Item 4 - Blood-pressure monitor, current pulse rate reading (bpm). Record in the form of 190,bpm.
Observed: 106,bpm
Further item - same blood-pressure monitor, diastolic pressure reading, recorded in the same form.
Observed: 72,mmHg
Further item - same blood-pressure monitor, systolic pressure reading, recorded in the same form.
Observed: 128,mmHg
